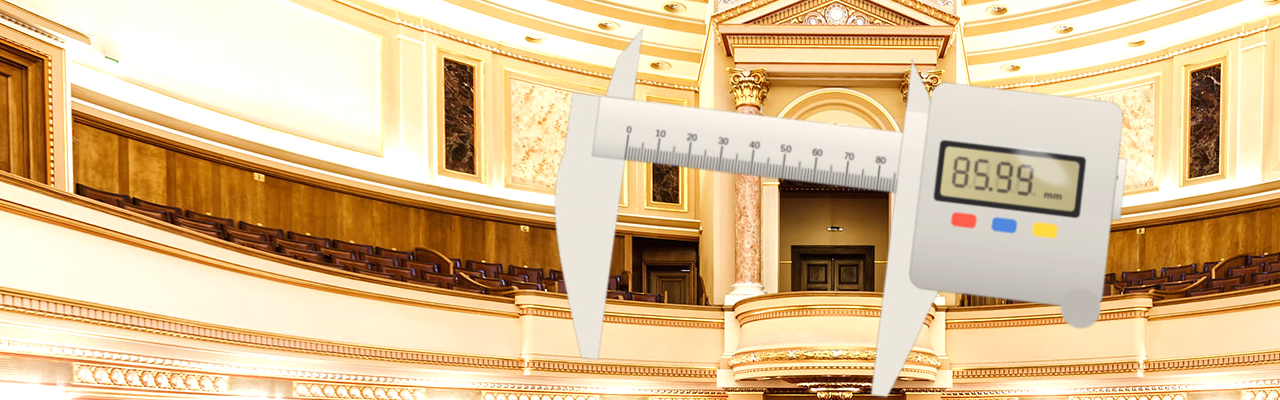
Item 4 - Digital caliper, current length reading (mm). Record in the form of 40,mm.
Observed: 85.99,mm
